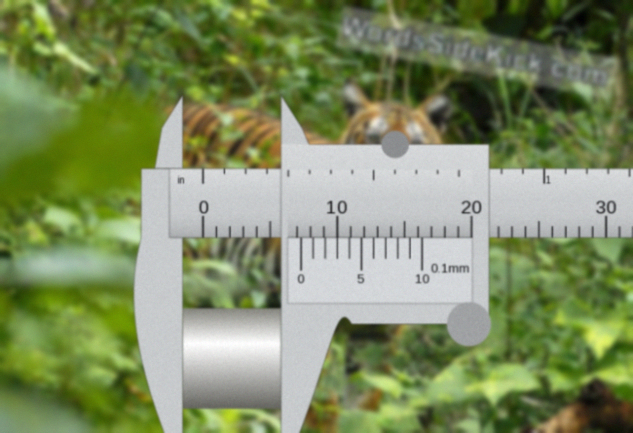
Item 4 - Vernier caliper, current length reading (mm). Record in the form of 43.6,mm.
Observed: 7.3,mm
